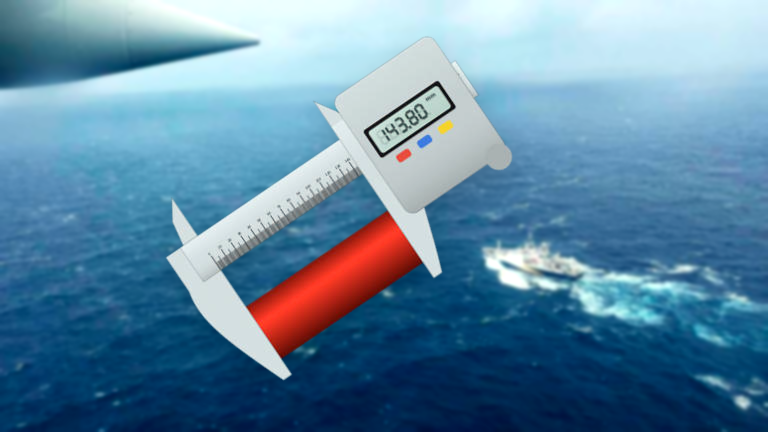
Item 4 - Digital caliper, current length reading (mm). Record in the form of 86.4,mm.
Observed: 143.80,mm
